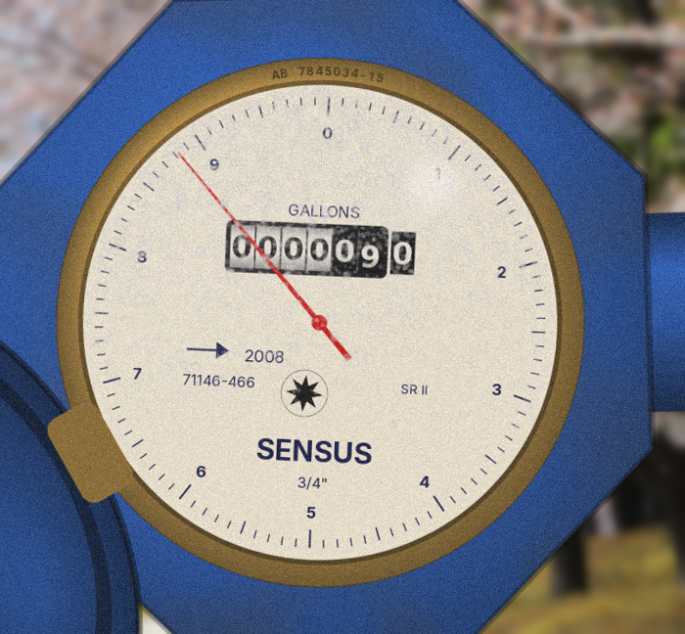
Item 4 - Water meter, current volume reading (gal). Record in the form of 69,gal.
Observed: 88.8,gal
